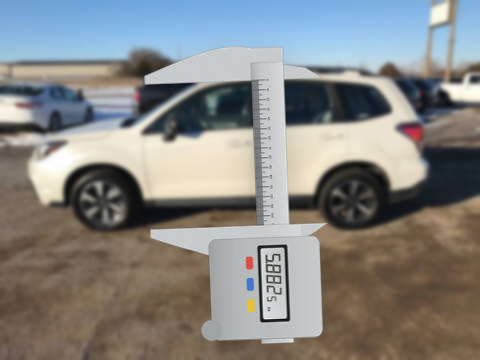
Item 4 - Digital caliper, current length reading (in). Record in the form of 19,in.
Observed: 5.8825,in
